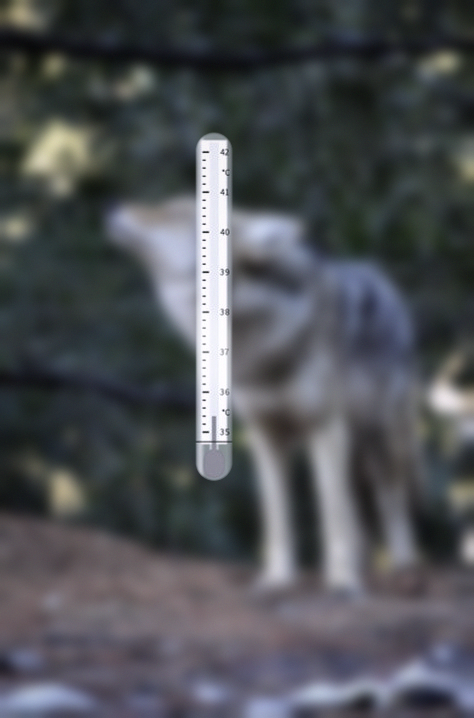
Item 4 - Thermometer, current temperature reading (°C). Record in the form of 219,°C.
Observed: 35.4,°C
